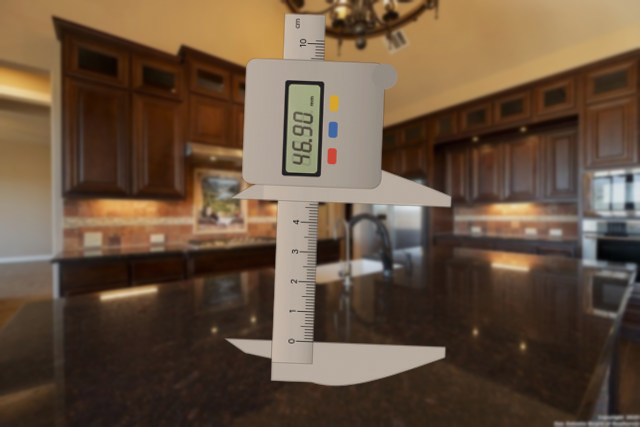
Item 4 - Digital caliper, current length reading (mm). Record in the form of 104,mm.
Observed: 46.90,mm
